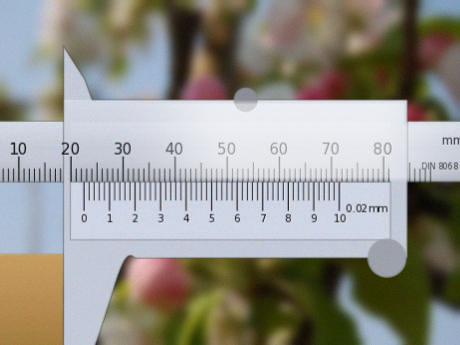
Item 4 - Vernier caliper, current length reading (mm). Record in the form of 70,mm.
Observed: 22.5,mm
